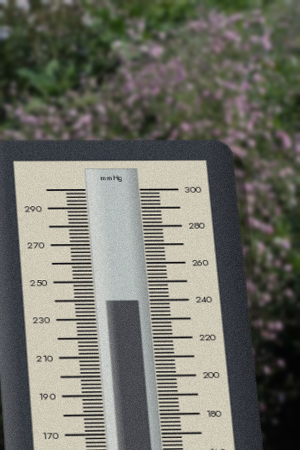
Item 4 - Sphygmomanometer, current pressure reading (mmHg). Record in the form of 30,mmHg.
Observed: 240,mmHg
